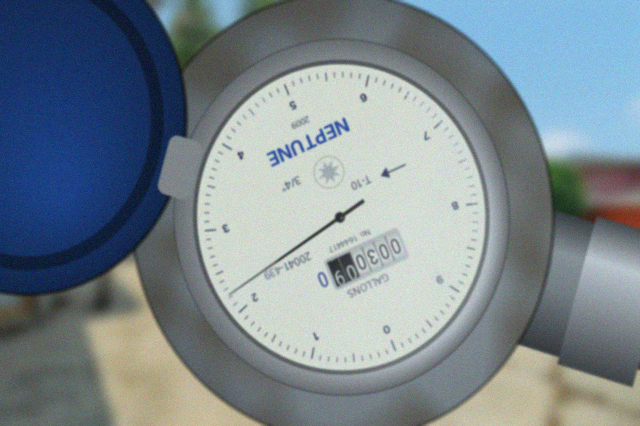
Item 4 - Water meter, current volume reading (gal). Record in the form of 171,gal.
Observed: 30092.2,gal
